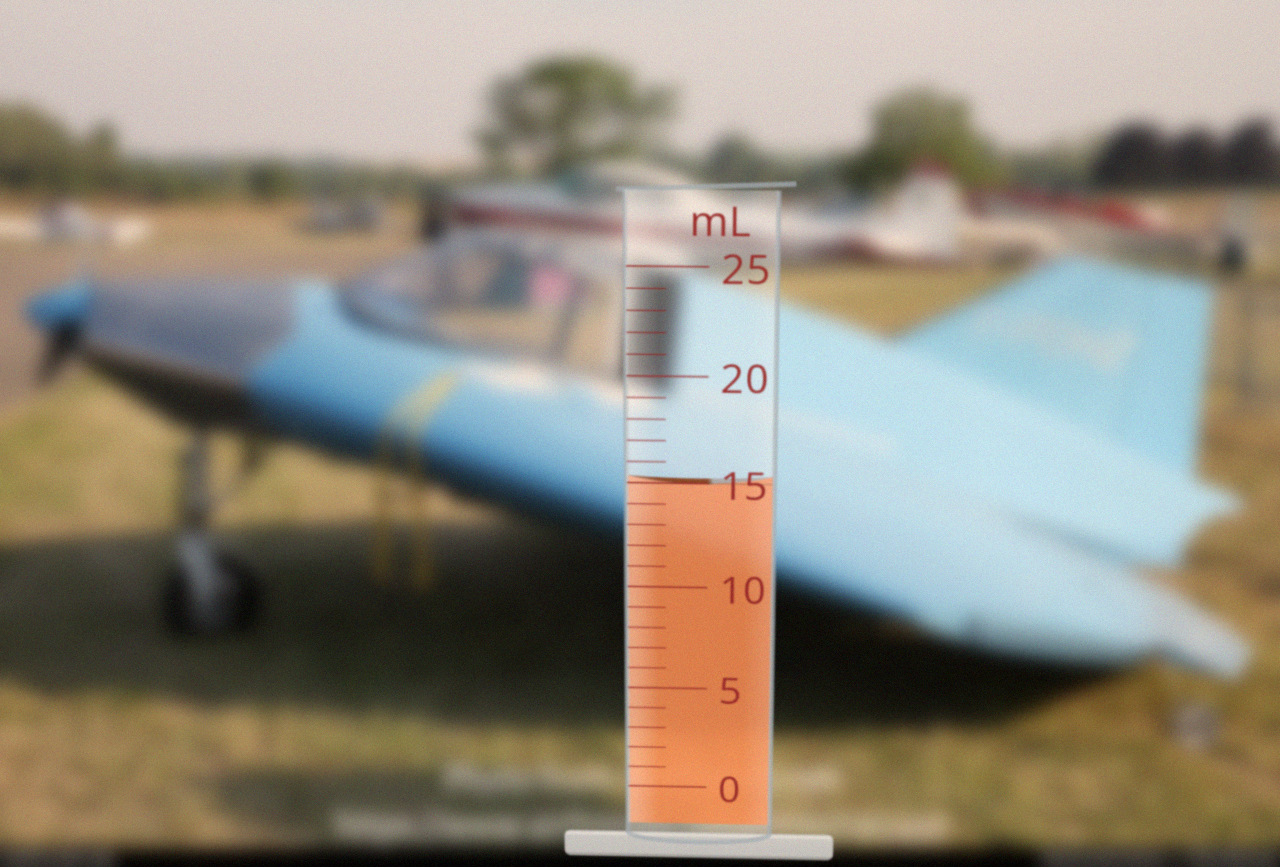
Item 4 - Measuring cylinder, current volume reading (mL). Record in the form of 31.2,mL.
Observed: 15,mL
